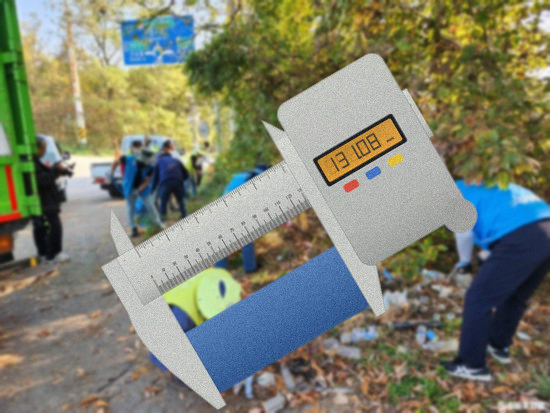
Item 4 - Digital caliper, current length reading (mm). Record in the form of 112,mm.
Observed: 131.08,mm
